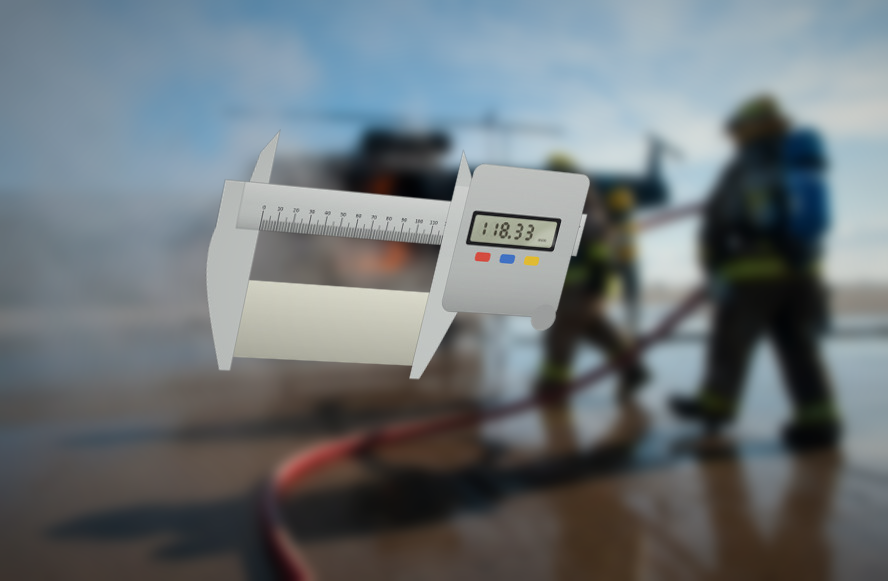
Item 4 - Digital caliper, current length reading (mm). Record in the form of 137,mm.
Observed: 118.33,mm
